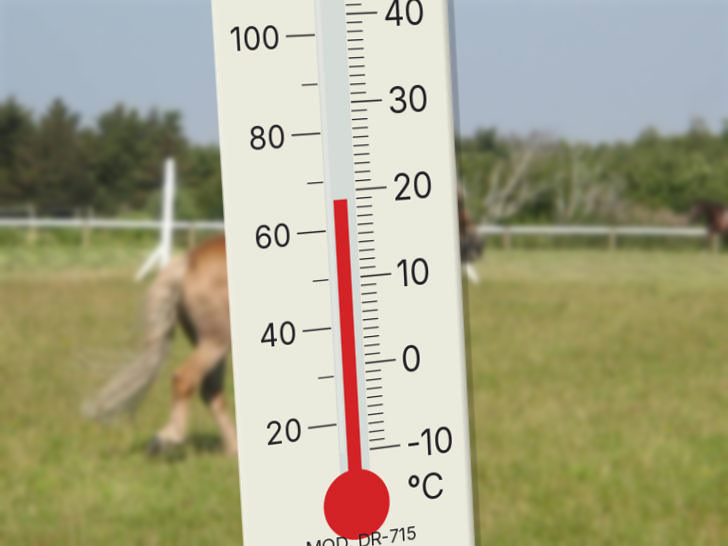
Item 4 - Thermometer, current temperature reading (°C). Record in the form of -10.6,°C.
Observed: 19,°C
